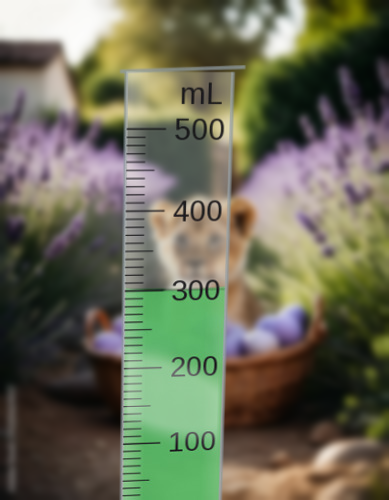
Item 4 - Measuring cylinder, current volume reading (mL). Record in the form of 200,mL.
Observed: 300,mL
